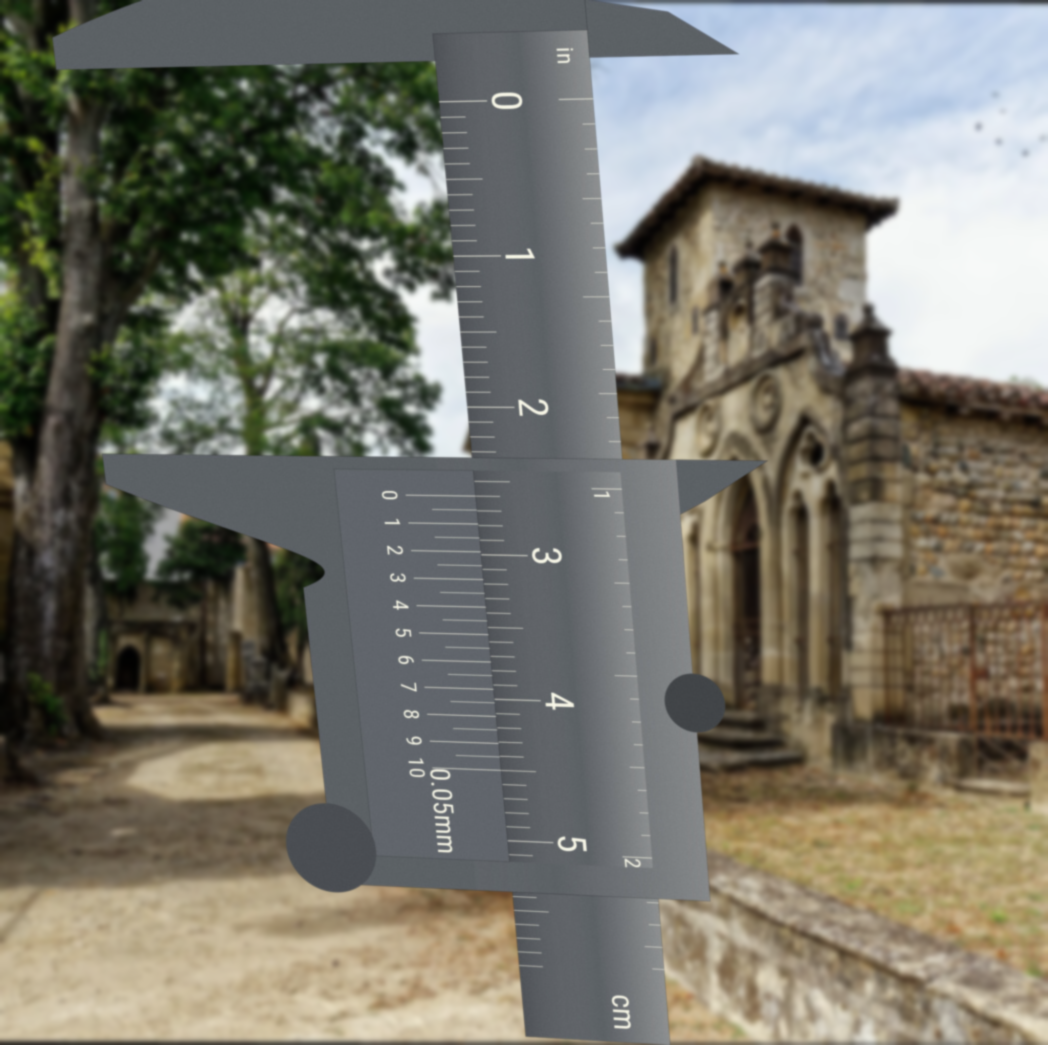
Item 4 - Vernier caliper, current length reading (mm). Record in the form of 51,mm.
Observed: 26.0,mm
